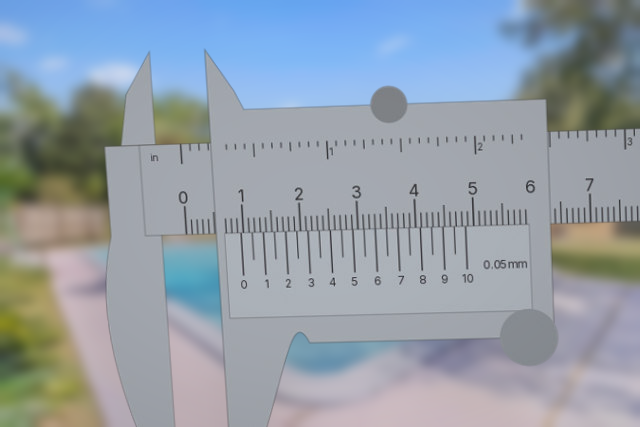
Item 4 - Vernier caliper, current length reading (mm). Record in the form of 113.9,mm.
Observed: 9.6,mm
